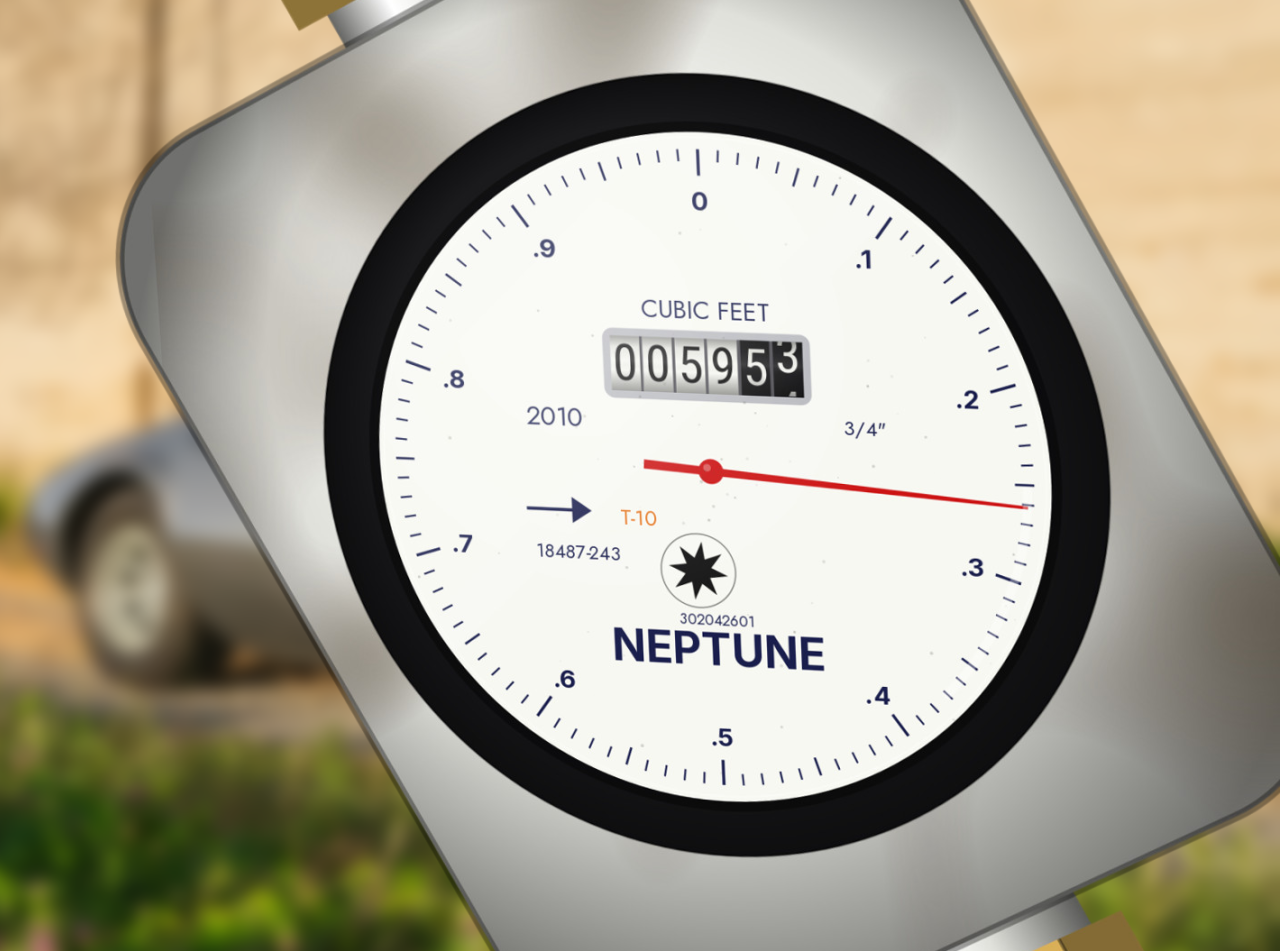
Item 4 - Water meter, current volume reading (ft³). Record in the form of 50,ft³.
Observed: 5953.26,ft³
